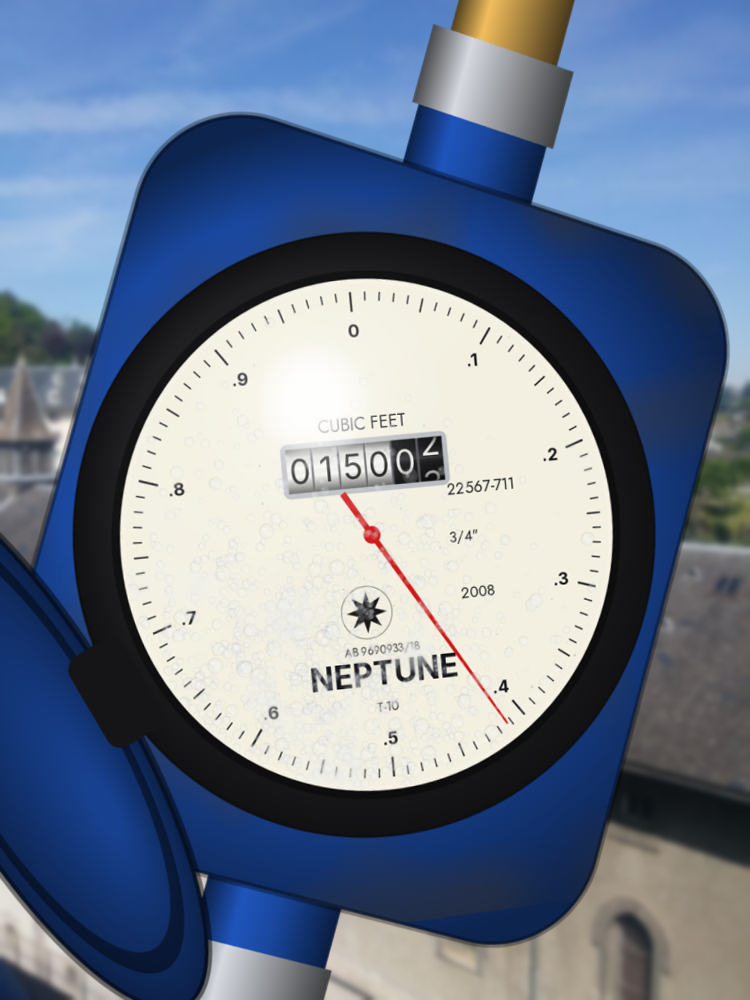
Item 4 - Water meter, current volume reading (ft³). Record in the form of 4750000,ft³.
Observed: 15002.41,ft³
